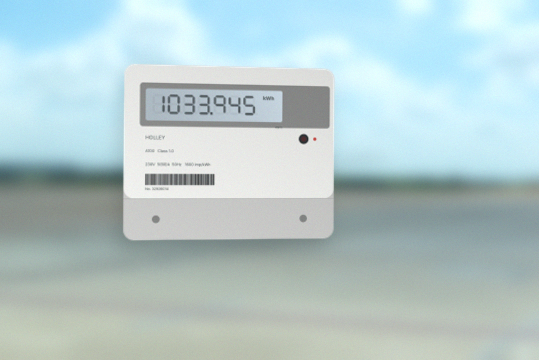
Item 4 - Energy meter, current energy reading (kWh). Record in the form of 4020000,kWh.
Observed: 1033.945,kWh
